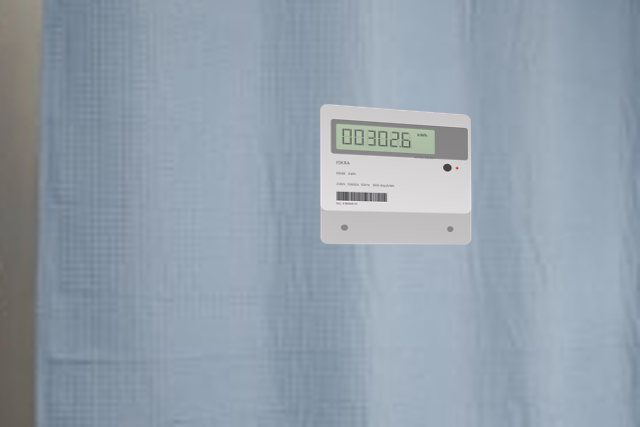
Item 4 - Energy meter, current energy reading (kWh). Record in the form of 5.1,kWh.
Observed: 302.6,kWh
